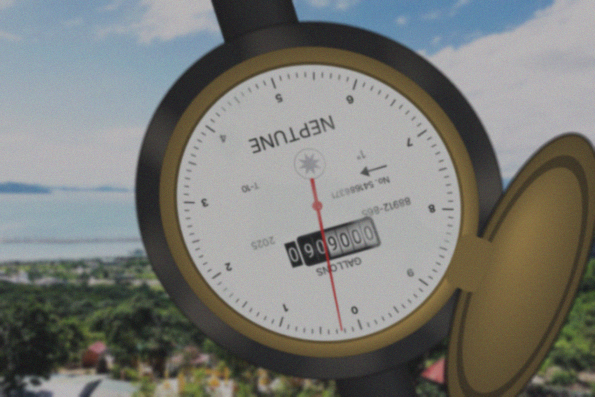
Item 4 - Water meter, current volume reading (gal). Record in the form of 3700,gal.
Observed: 6060.2,gal
